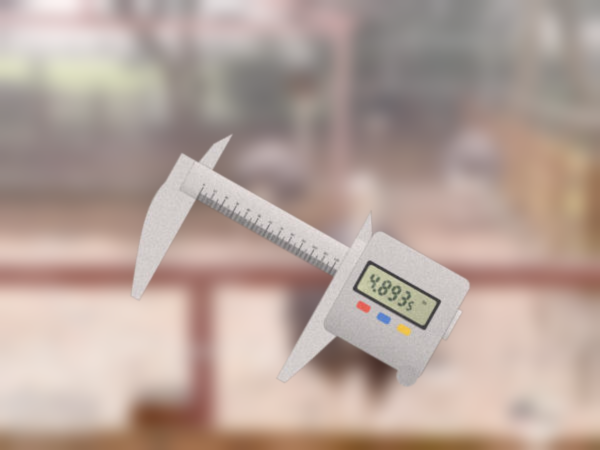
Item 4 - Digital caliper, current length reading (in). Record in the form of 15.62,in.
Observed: 4.8935,in
